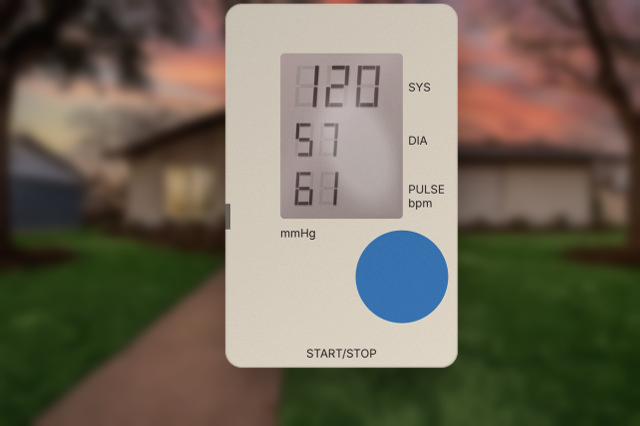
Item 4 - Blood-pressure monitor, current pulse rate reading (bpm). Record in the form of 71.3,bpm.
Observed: 61,bpm
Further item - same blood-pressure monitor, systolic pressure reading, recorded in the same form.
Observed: 120,mmHg
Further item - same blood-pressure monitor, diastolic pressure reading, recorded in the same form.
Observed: 57,mmHg
